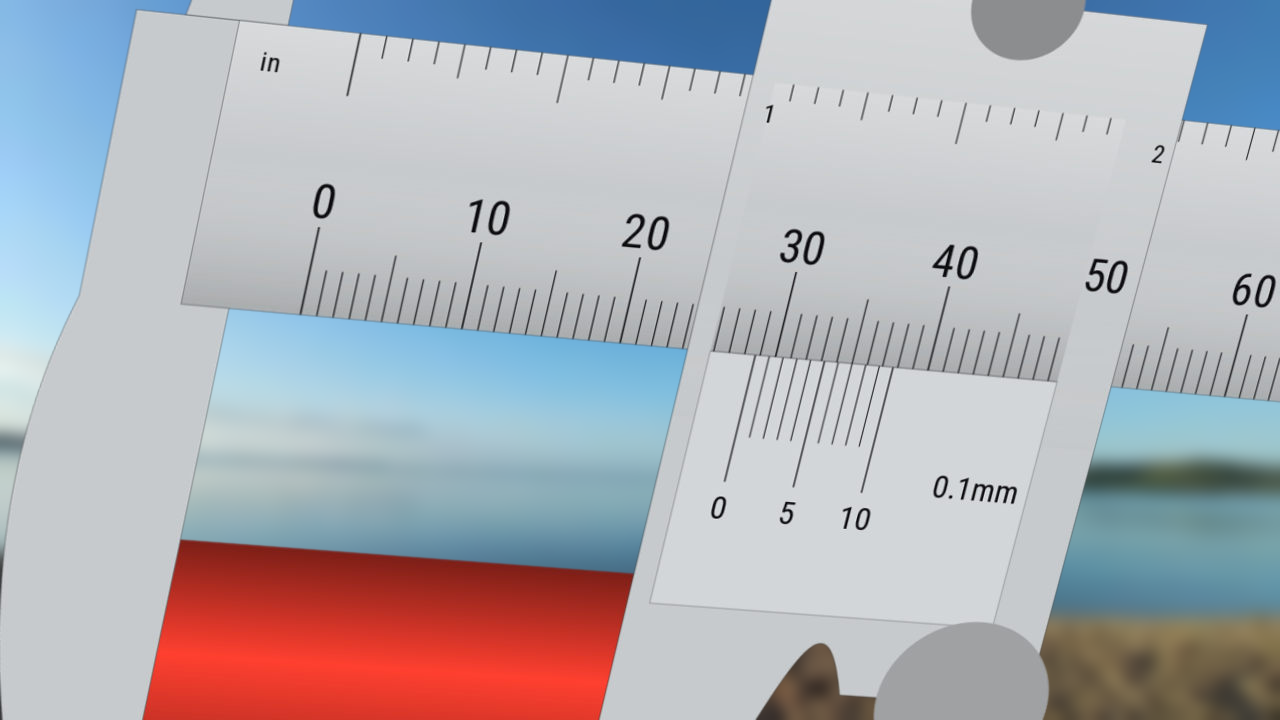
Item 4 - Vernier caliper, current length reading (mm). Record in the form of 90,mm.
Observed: 28.7,mm
